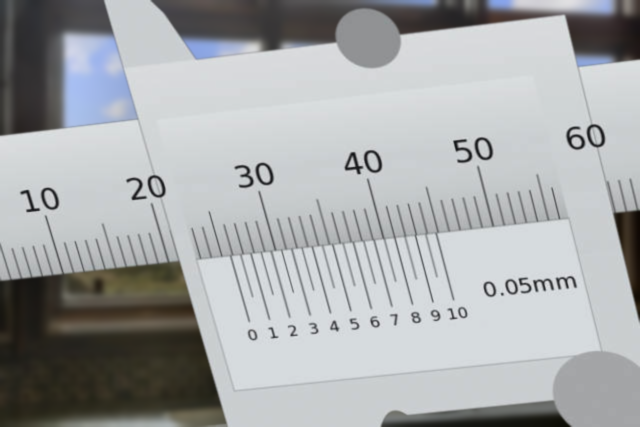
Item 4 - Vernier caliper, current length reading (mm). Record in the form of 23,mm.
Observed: 25.8,mm
